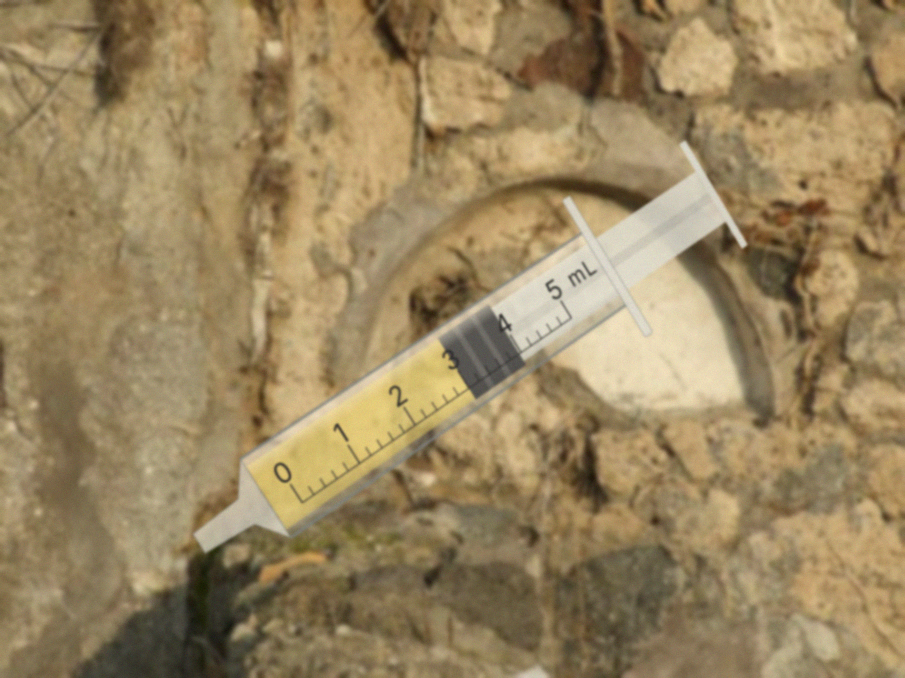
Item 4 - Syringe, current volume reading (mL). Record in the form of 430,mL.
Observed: 3,mL
